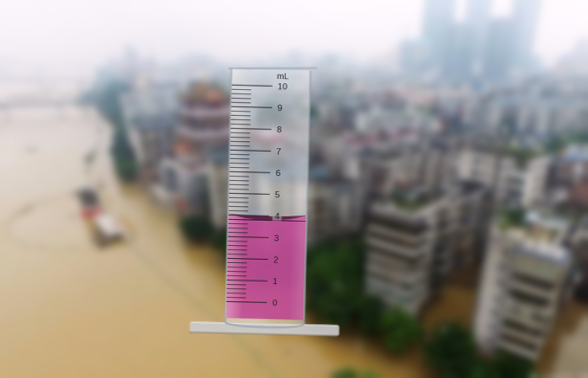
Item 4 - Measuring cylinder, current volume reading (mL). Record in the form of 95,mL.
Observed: 3.8,mL
